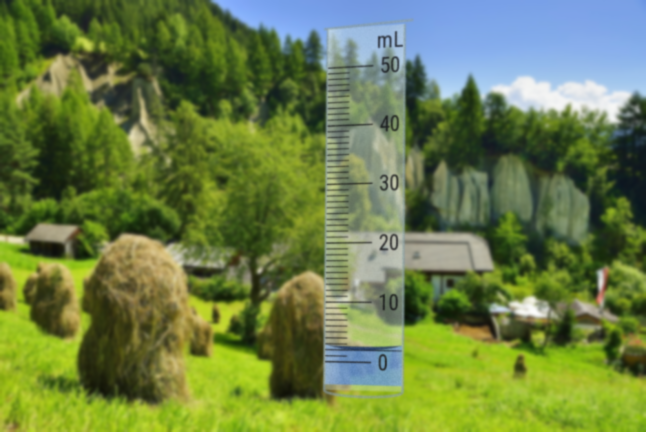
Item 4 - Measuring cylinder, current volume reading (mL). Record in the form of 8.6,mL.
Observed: 2,mL
